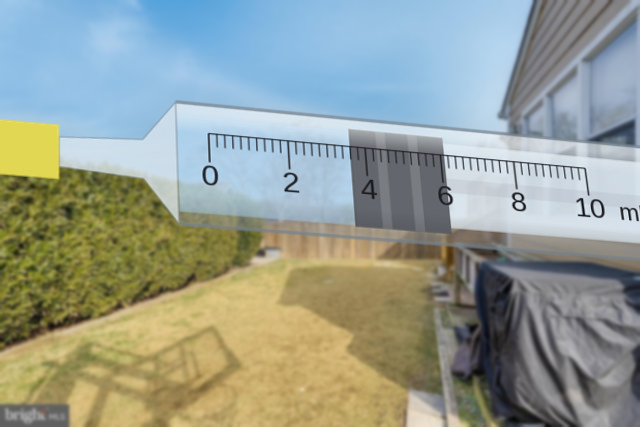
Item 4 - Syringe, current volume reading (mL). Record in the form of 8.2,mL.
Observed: 3.6,mL
